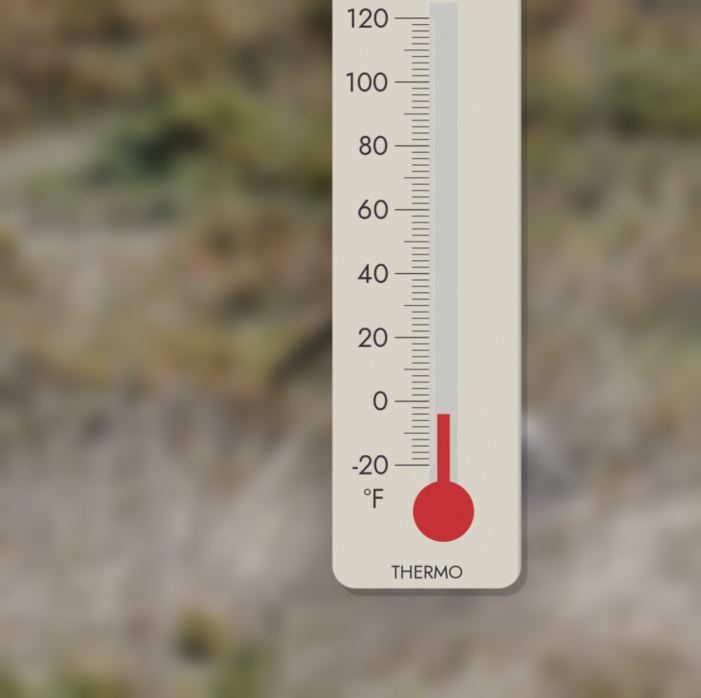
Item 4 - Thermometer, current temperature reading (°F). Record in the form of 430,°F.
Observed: -4,°F
